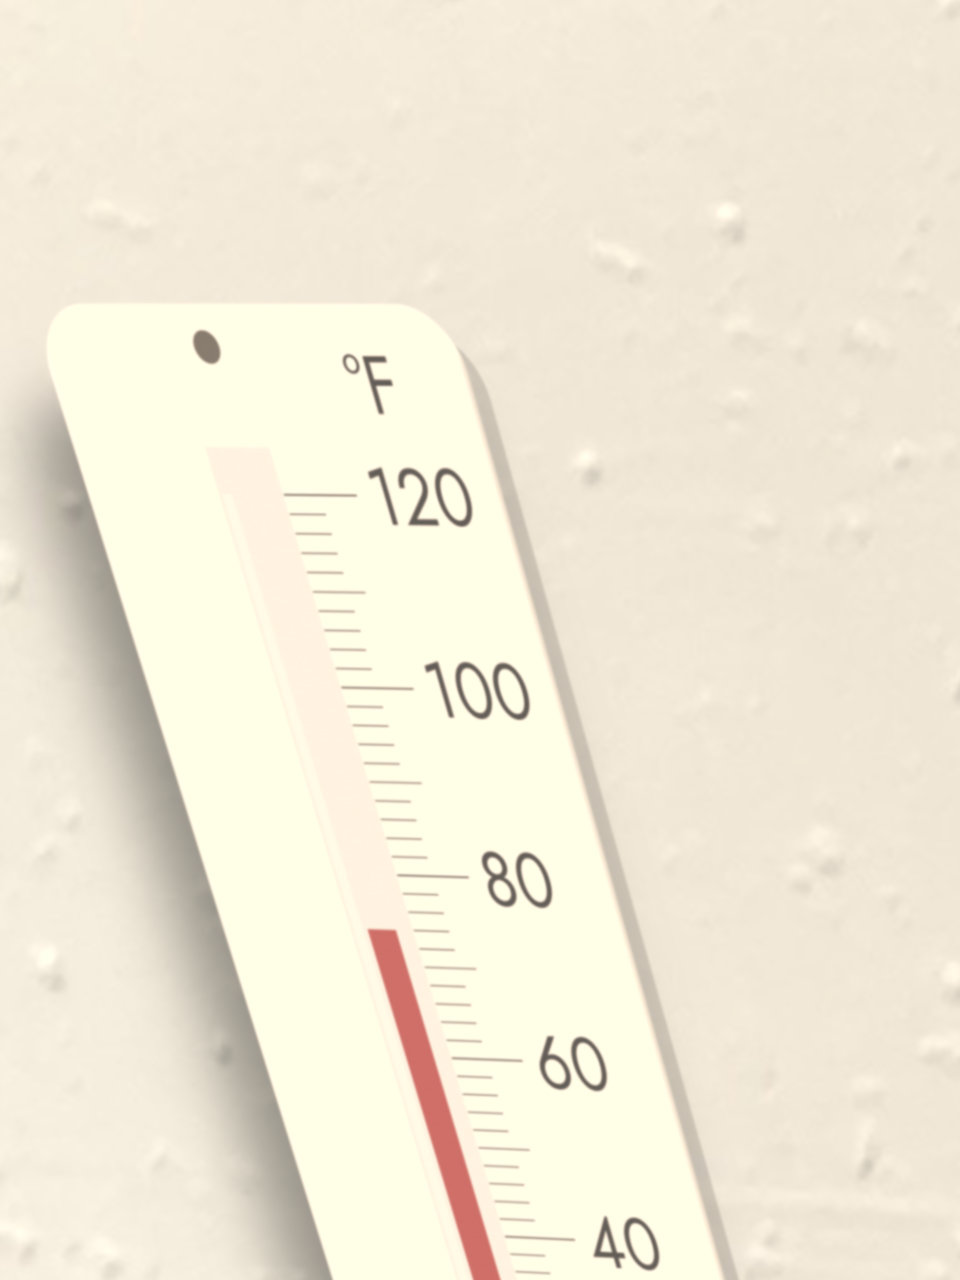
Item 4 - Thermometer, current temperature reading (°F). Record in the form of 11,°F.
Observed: 74,°F
